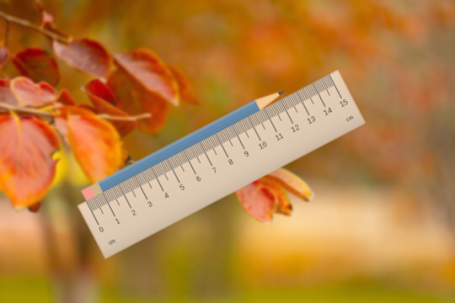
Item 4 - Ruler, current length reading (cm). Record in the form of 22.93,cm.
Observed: 12.5,cm
